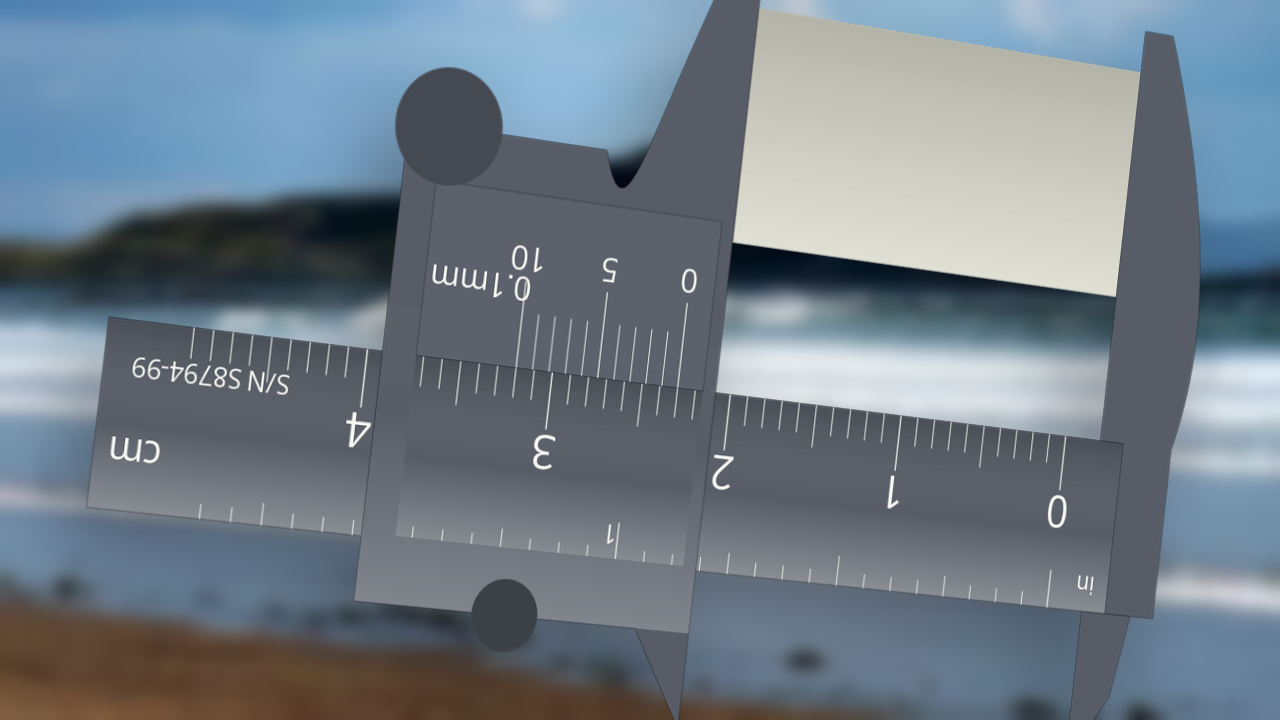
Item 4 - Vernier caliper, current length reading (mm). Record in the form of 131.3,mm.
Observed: 23.0,mm
